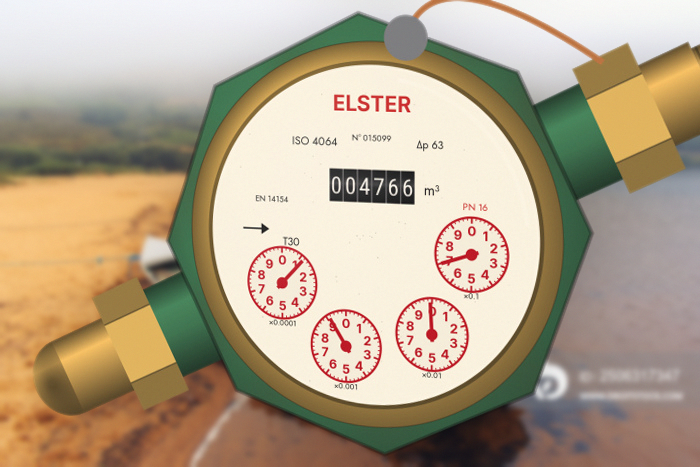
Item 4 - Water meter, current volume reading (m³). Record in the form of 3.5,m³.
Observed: 4766.6991,m³
